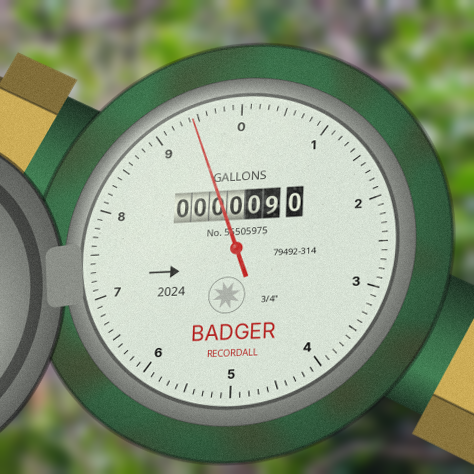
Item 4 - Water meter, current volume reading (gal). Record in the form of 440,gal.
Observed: 89.4,gal
